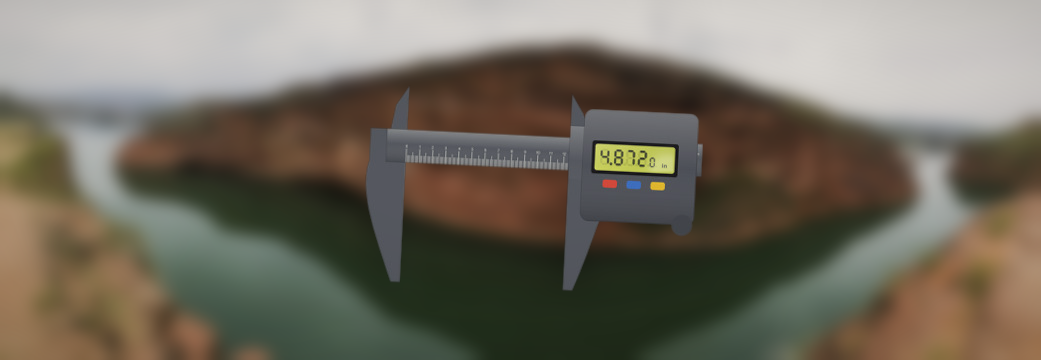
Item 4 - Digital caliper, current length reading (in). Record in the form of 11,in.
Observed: 4.8720,in
